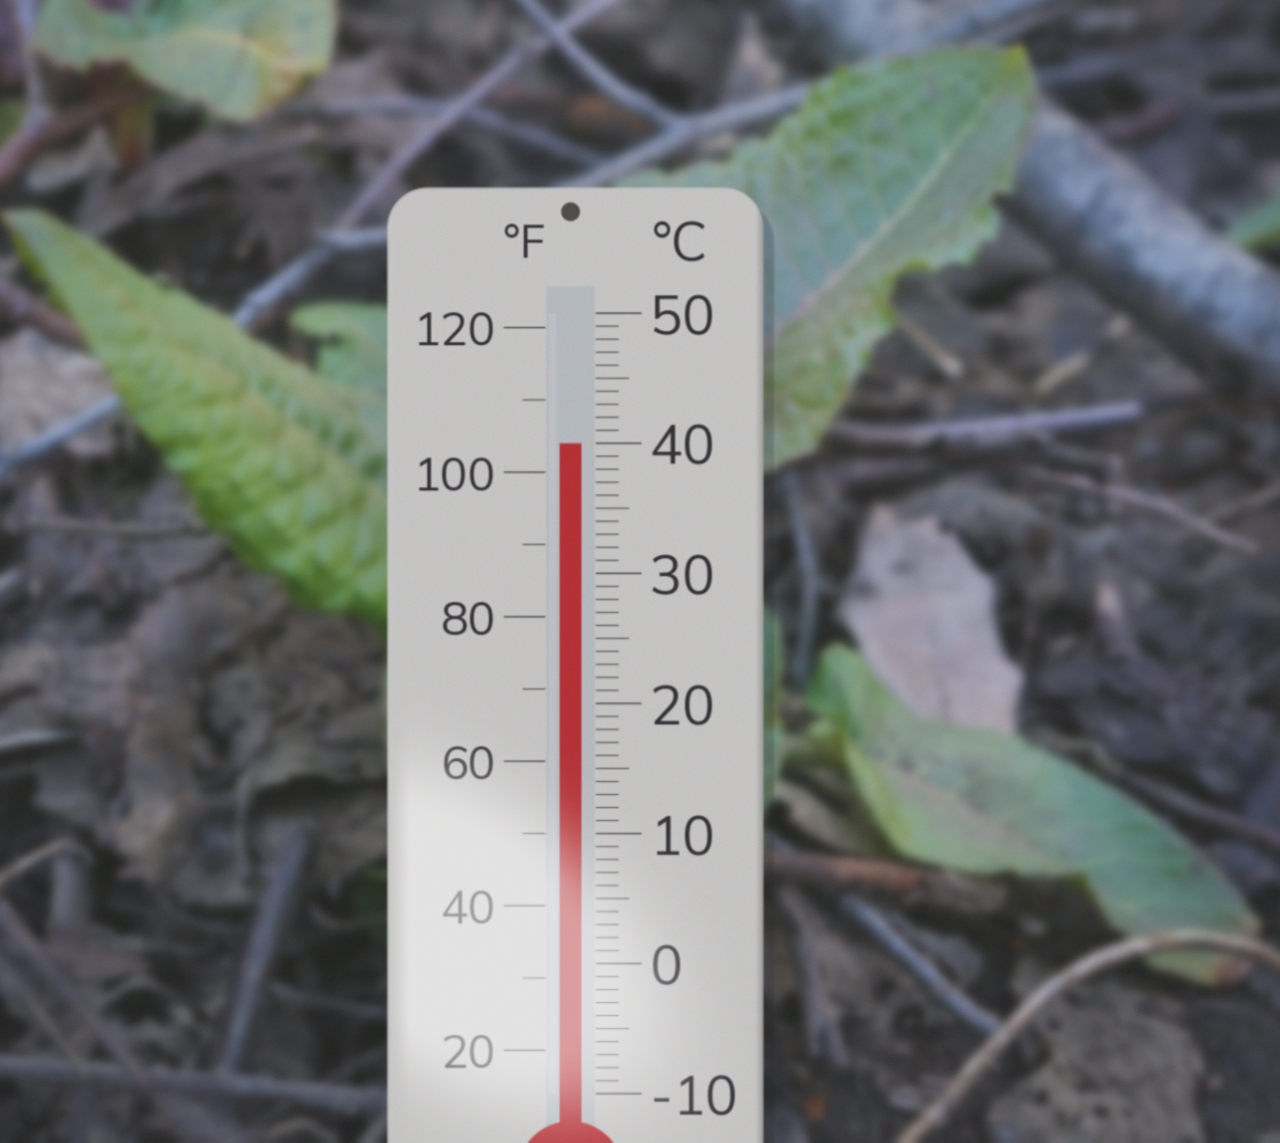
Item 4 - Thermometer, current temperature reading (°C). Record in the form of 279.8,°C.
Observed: 40,°C
